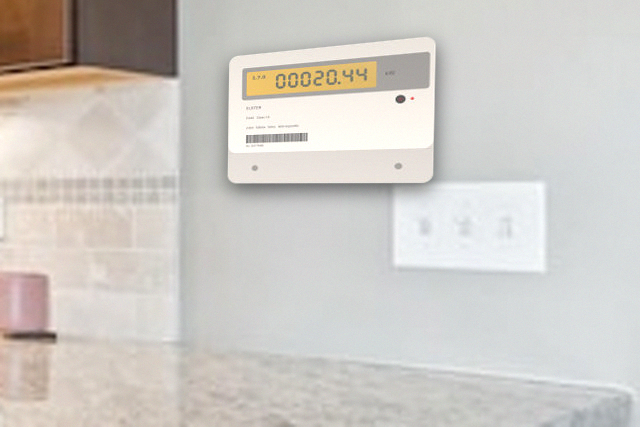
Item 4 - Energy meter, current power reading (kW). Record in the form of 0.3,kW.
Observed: 20.44,kW
